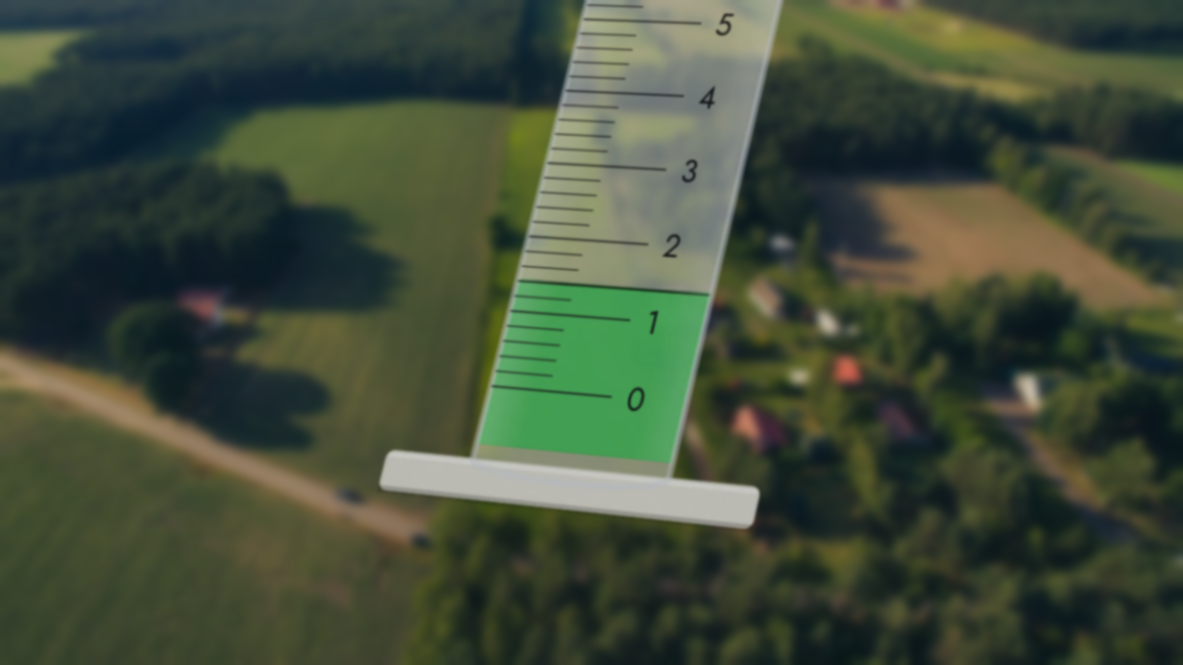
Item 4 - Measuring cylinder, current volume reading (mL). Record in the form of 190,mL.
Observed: 1.4,mL
